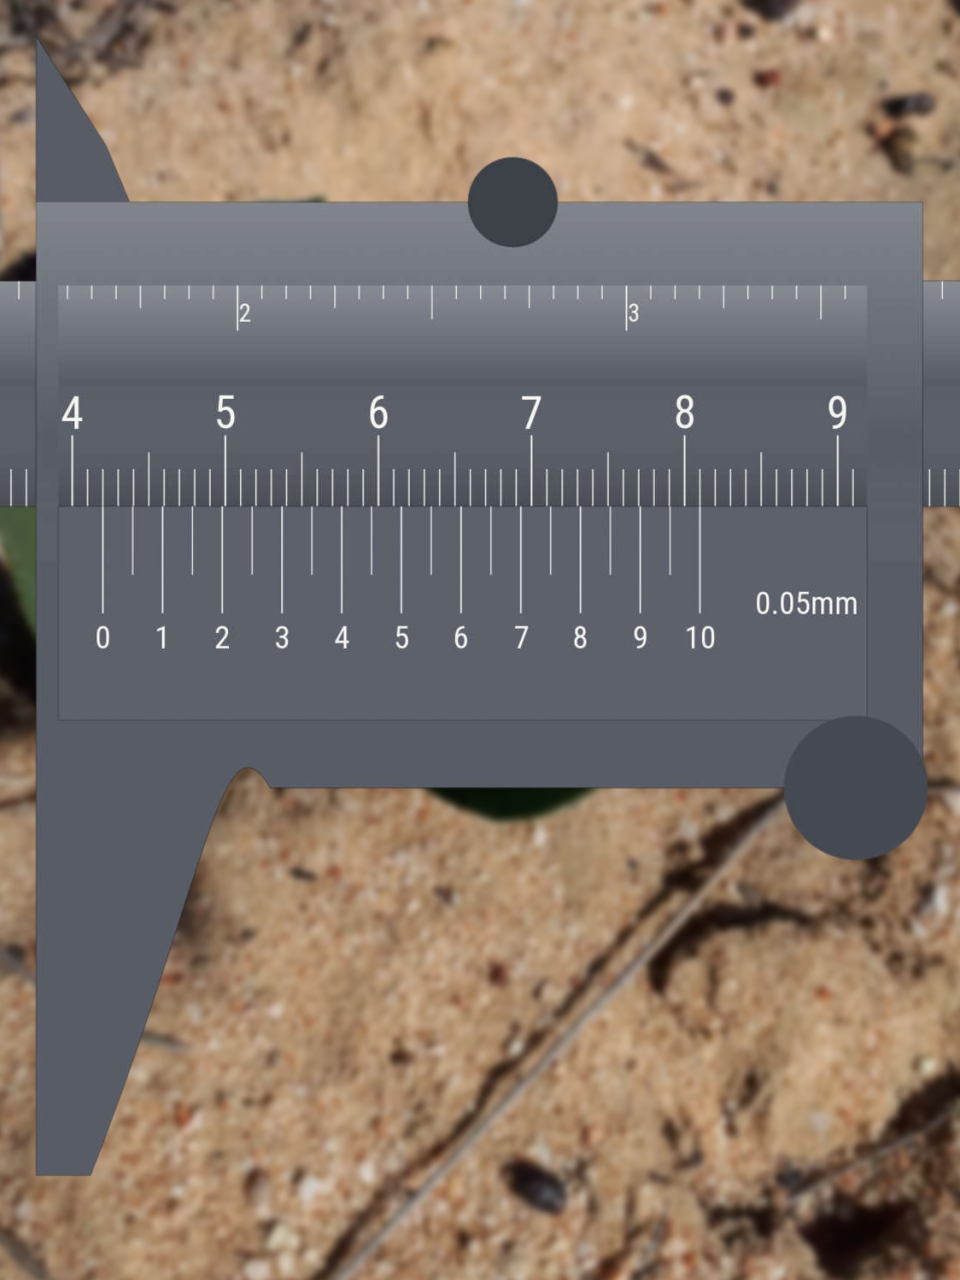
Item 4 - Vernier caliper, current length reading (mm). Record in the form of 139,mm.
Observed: 42.0,mm
